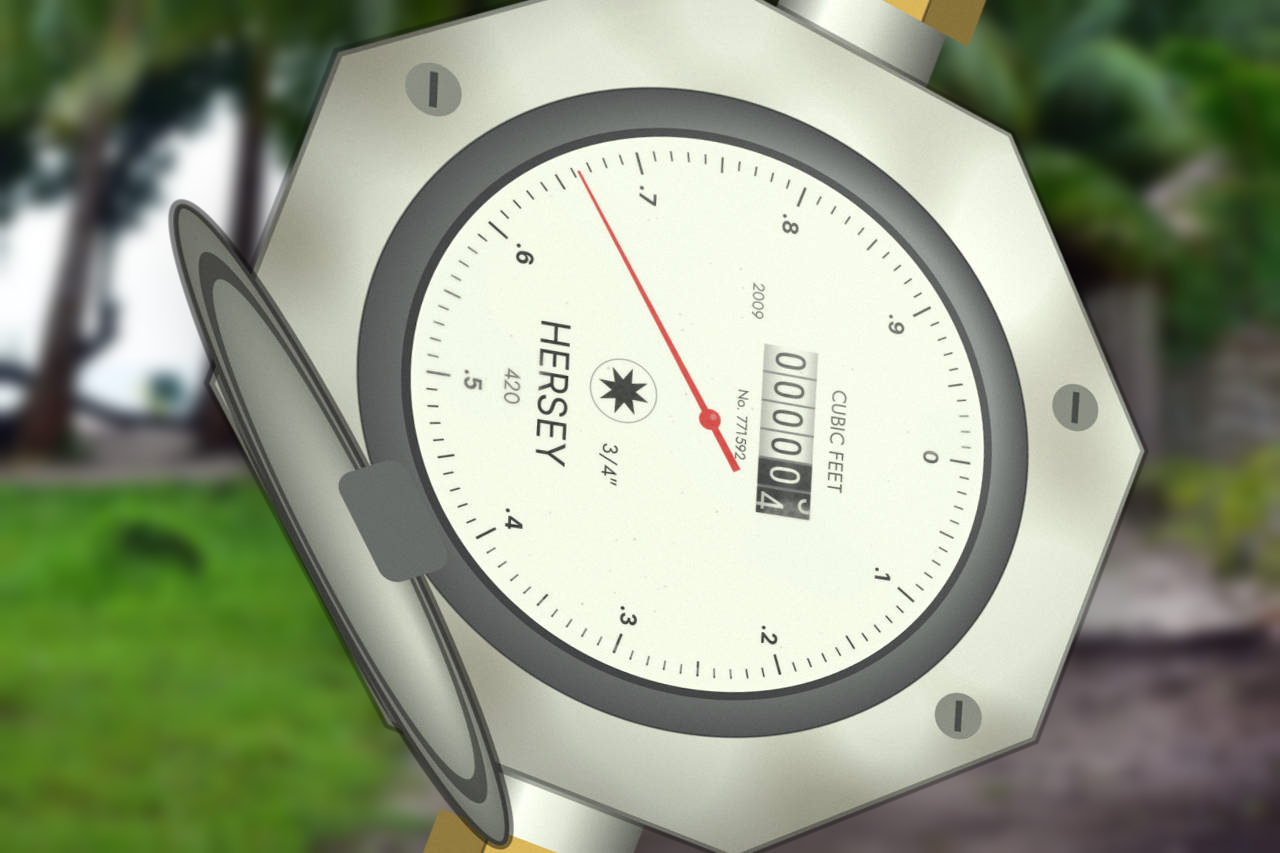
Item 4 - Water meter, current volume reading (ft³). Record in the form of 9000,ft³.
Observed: 3.66,ft³
